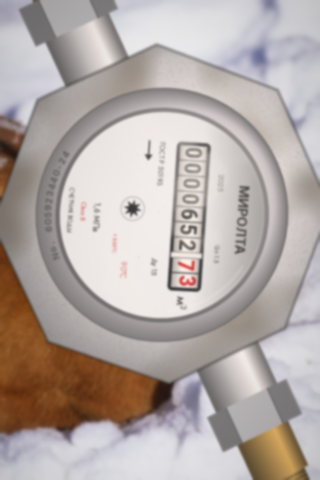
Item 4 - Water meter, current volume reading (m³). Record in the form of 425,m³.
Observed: 652.73,m³
